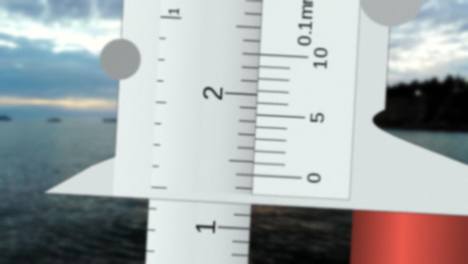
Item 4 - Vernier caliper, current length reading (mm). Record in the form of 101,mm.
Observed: 14.0,mm
